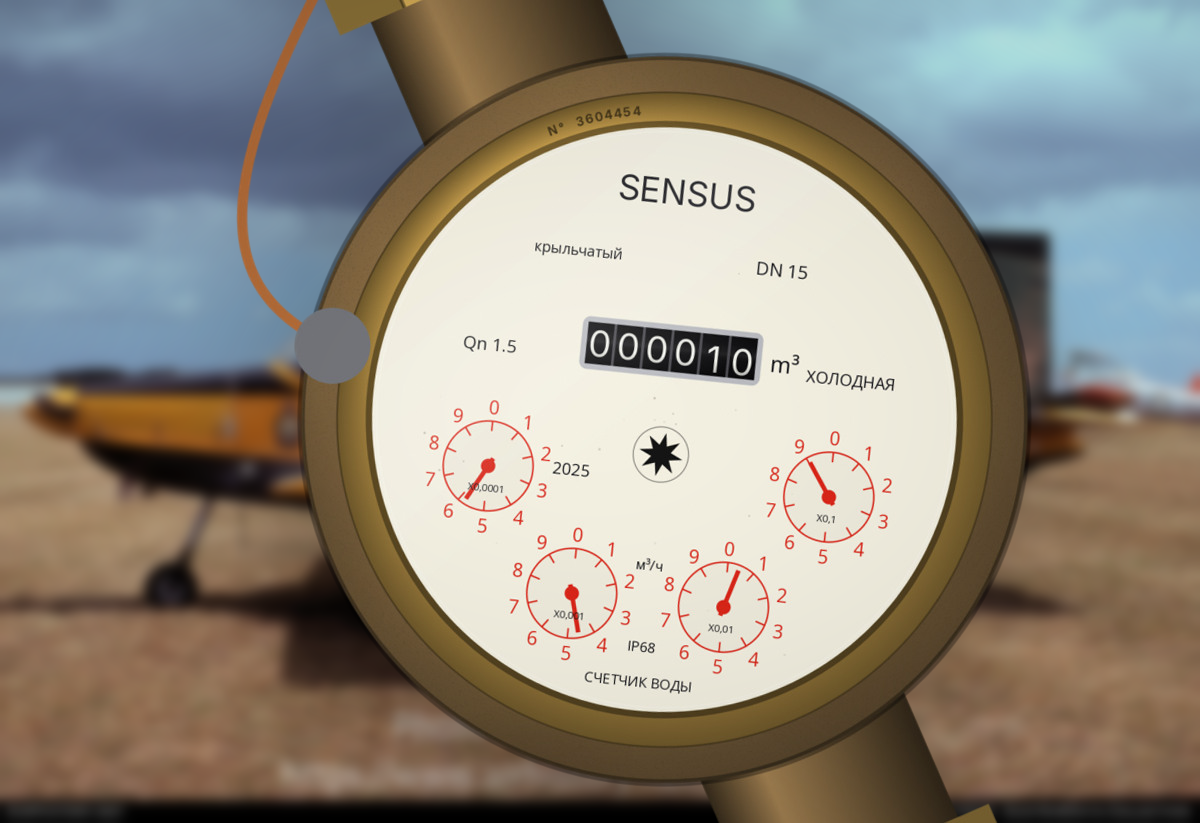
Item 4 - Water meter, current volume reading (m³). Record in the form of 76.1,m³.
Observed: 9.9045,m³
